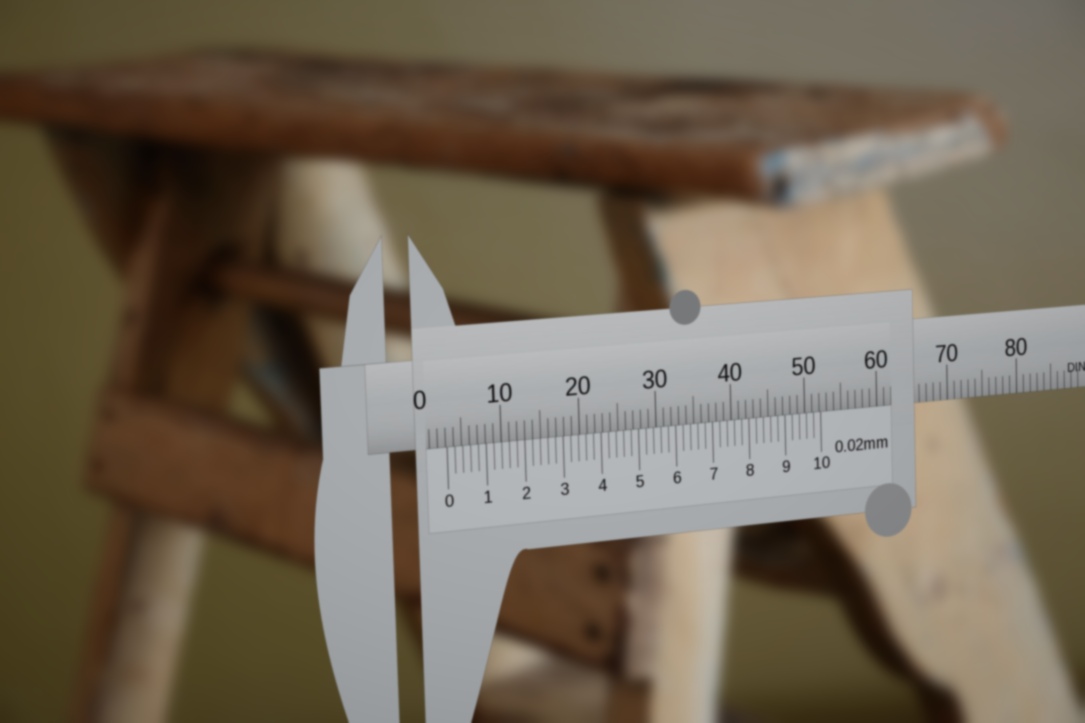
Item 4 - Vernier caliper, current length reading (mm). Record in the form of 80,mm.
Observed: 3.2,mm
